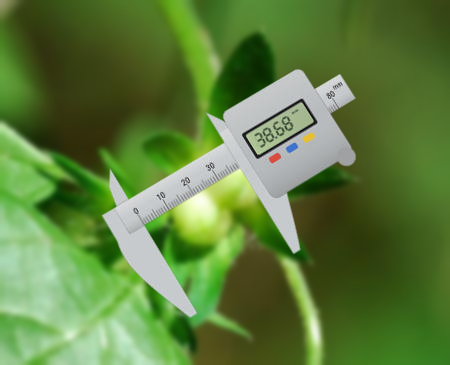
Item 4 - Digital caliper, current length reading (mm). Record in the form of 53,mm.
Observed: 38.68,mm
